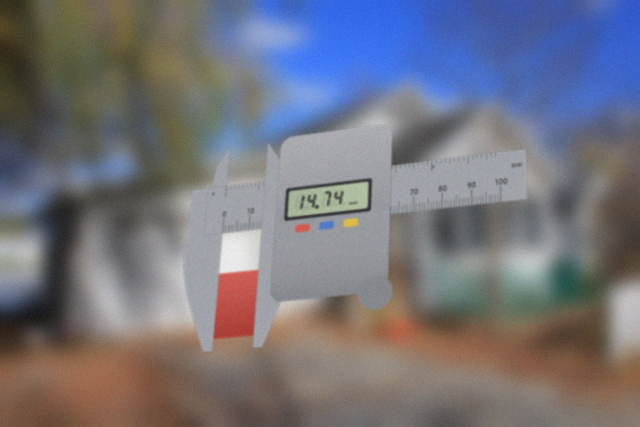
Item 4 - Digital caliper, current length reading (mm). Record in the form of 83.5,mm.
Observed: 14.74,mm
